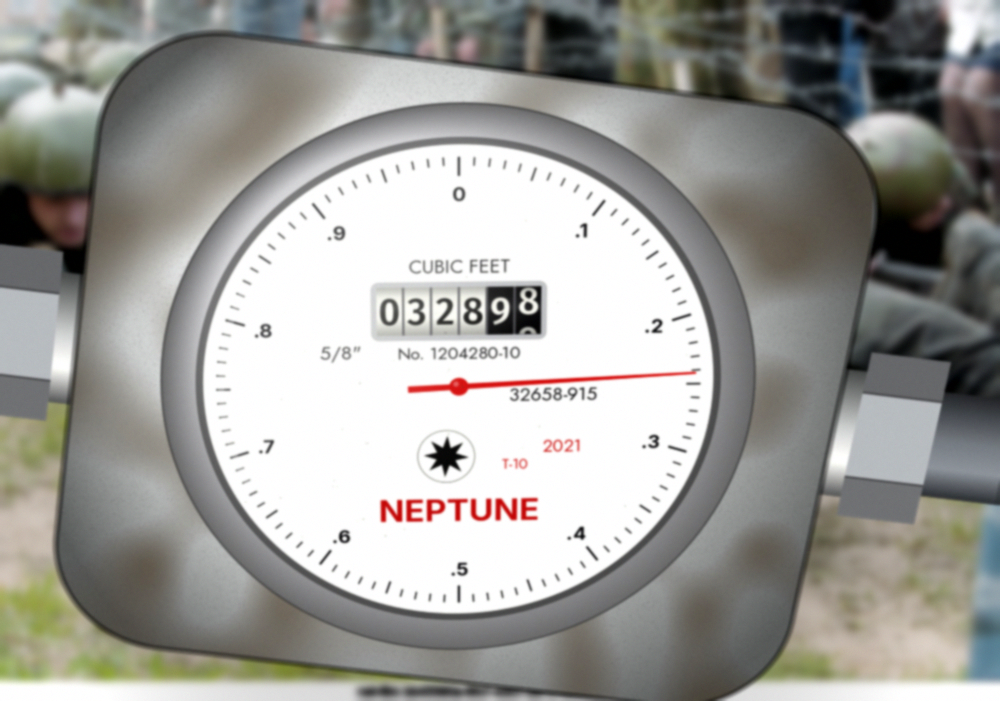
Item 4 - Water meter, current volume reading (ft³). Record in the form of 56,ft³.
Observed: 32898.24,ft³
